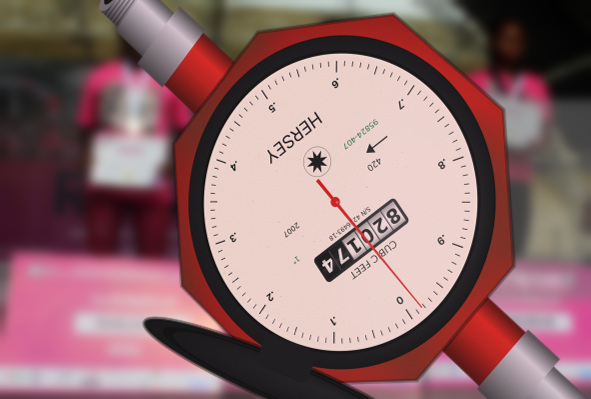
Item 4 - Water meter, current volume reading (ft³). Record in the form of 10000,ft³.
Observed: 820173.98,ft³
